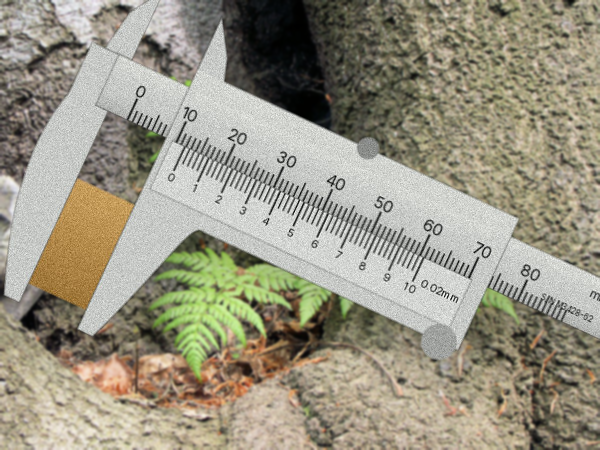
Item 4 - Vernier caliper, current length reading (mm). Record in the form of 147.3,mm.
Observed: 11.8,mm
